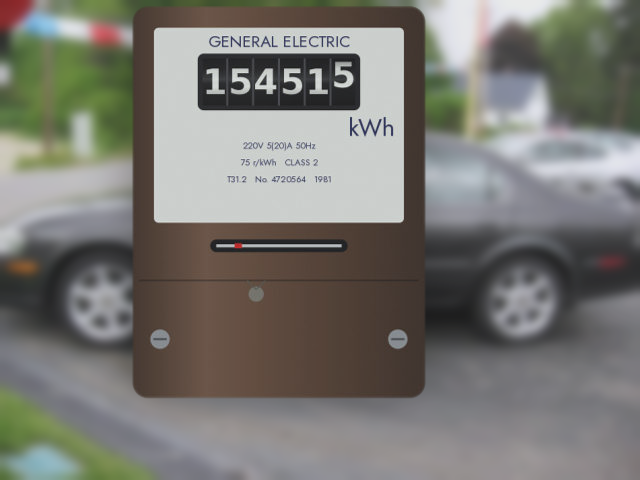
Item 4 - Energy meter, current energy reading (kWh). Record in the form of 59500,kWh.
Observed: 154515,kWh
